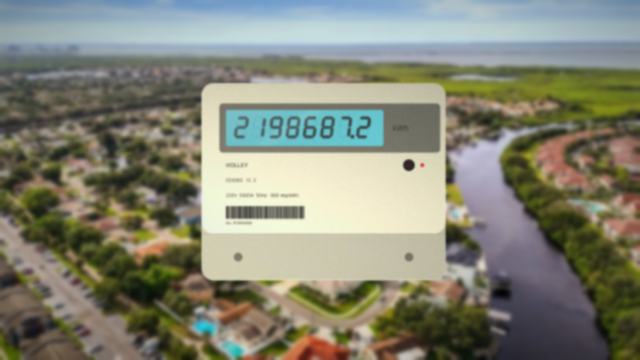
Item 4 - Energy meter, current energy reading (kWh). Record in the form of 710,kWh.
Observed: 2198687.2,kWh
